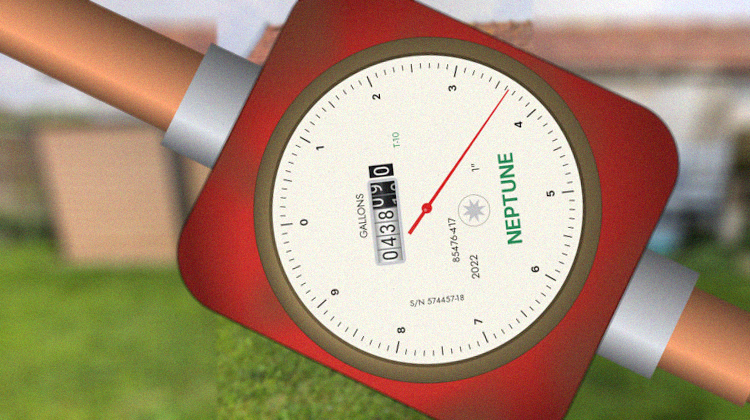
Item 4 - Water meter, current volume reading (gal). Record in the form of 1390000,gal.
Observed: 438093.6,gal
